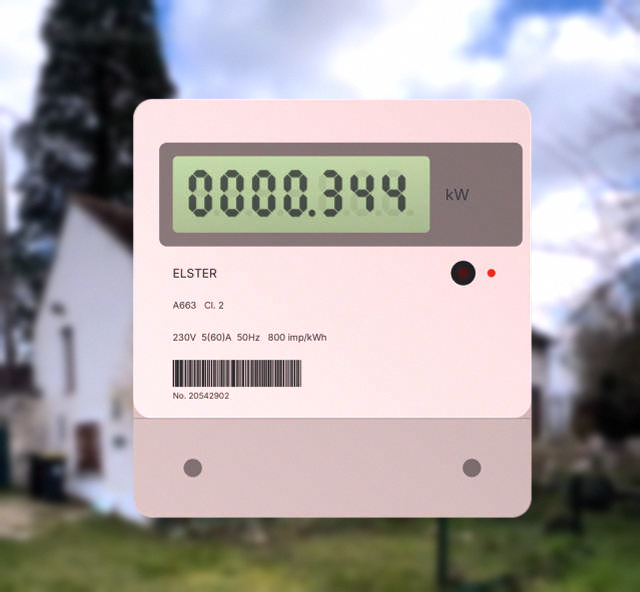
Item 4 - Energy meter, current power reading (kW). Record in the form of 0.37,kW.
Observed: 0.344,kW
